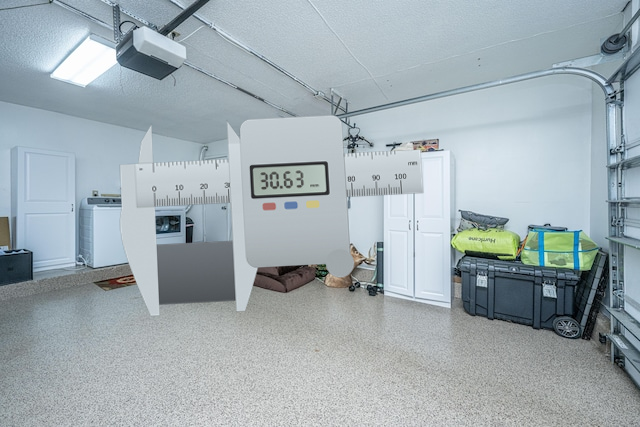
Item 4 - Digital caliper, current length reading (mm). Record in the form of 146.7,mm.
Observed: 30.63,mm
